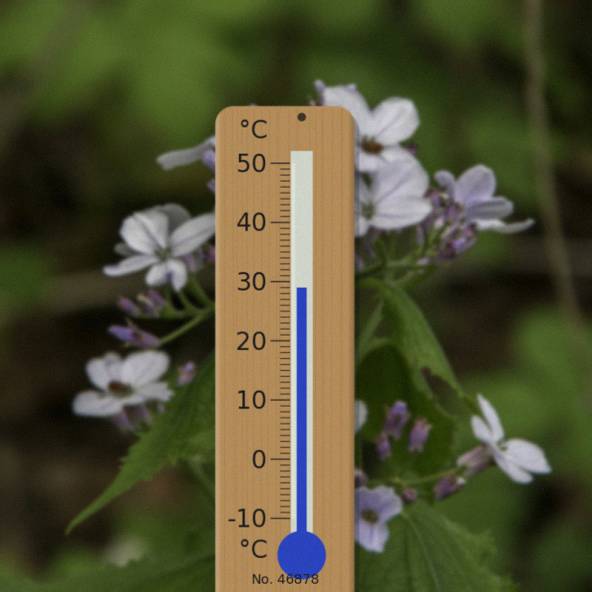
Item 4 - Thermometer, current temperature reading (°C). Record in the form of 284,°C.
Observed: 29,°C
